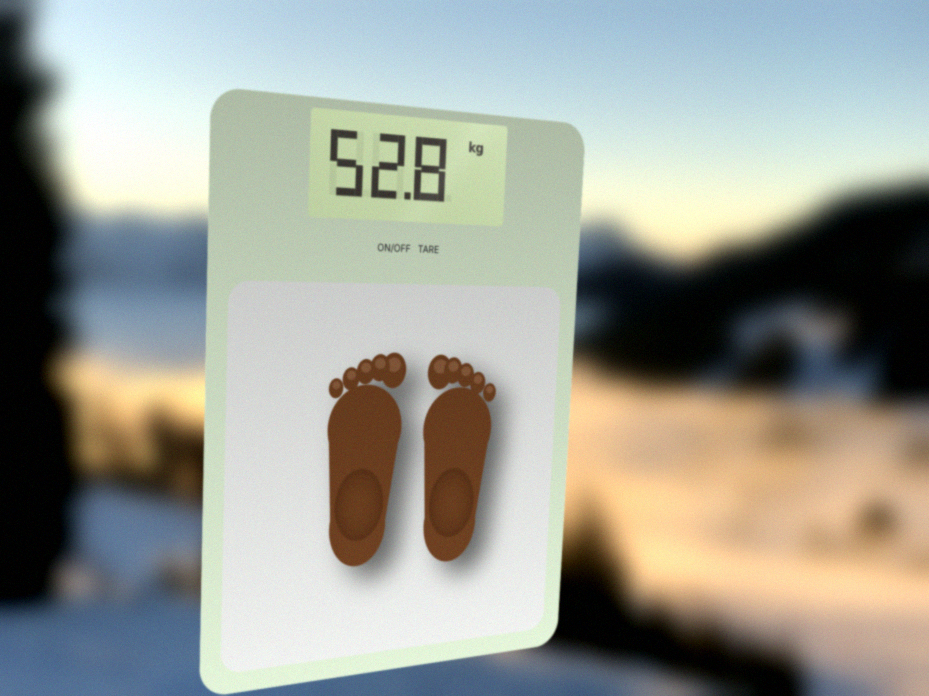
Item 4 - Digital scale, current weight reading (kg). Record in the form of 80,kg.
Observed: 52.8,kg
